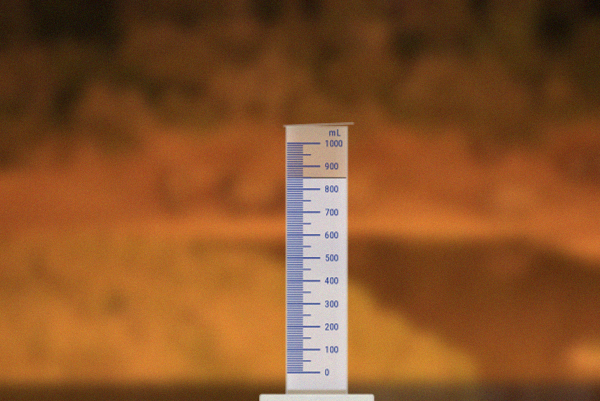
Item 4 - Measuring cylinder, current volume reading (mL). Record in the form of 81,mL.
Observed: 850,mL
